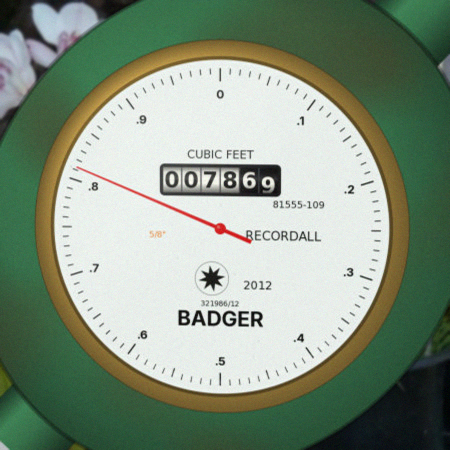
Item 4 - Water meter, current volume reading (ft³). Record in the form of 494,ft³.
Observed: 7868.81,ft³
